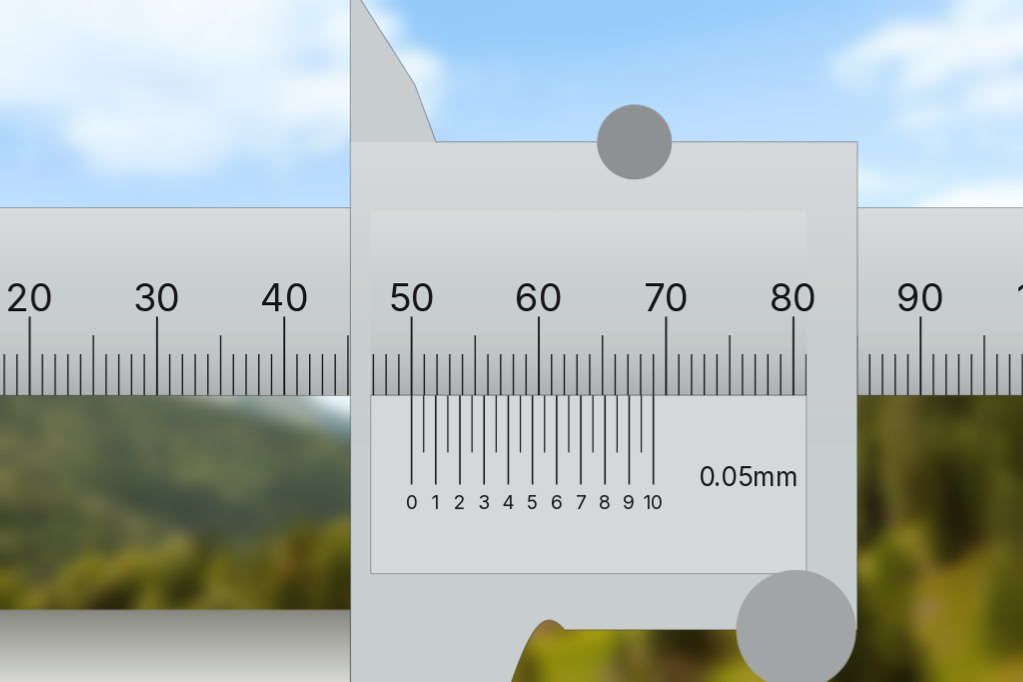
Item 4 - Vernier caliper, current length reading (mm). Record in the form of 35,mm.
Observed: 50.0,mm
